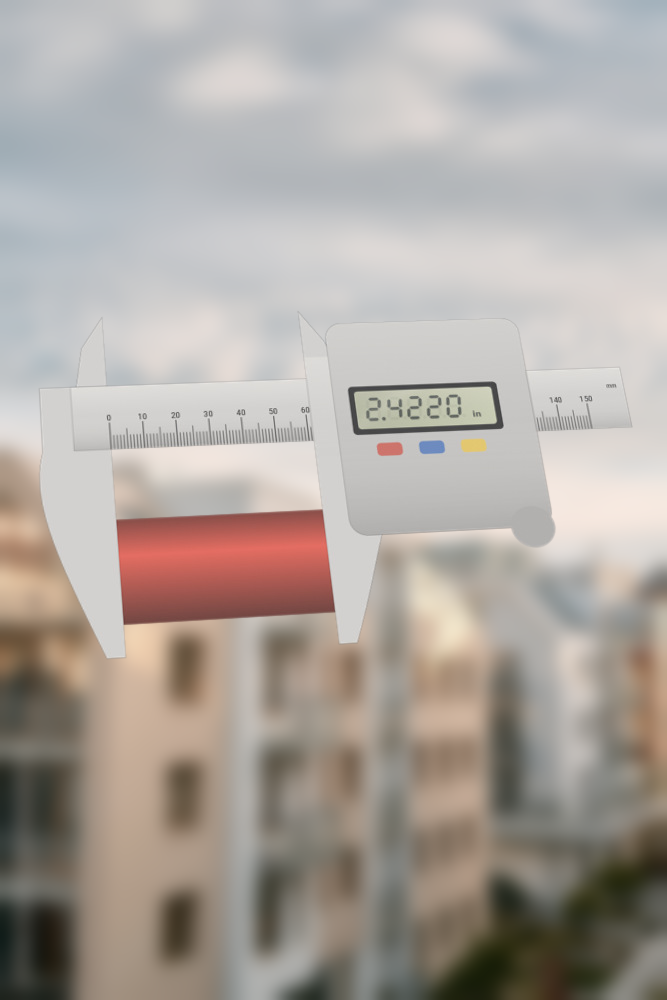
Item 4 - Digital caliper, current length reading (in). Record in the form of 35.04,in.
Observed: 2.4220,in
